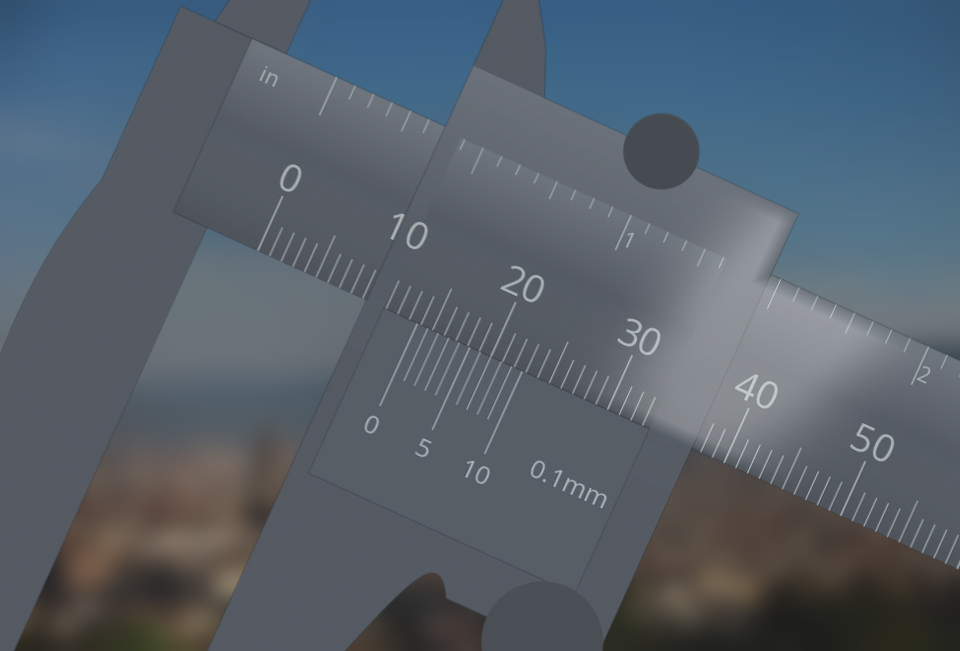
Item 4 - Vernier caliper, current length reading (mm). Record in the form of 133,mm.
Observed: 13.7,mm
